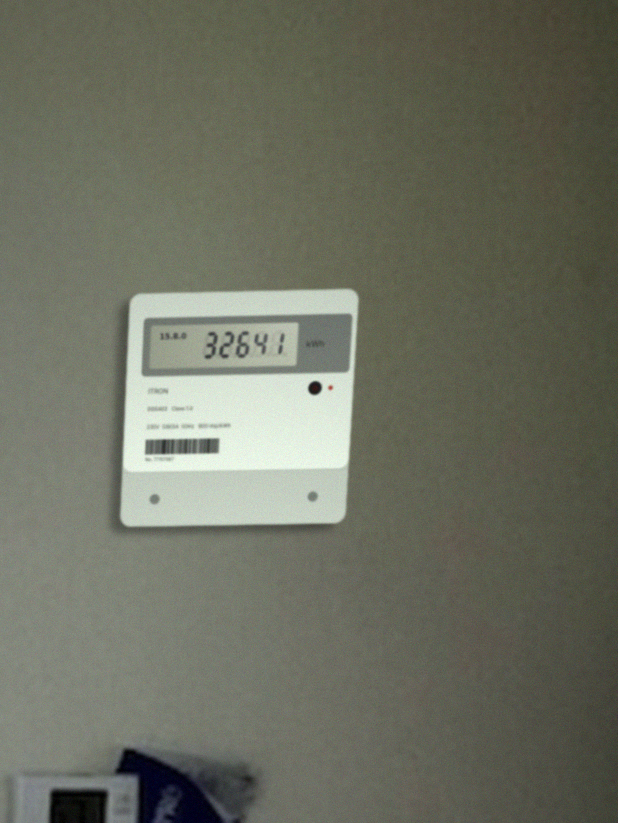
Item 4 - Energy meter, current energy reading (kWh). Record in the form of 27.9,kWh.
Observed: 32641,kWh
